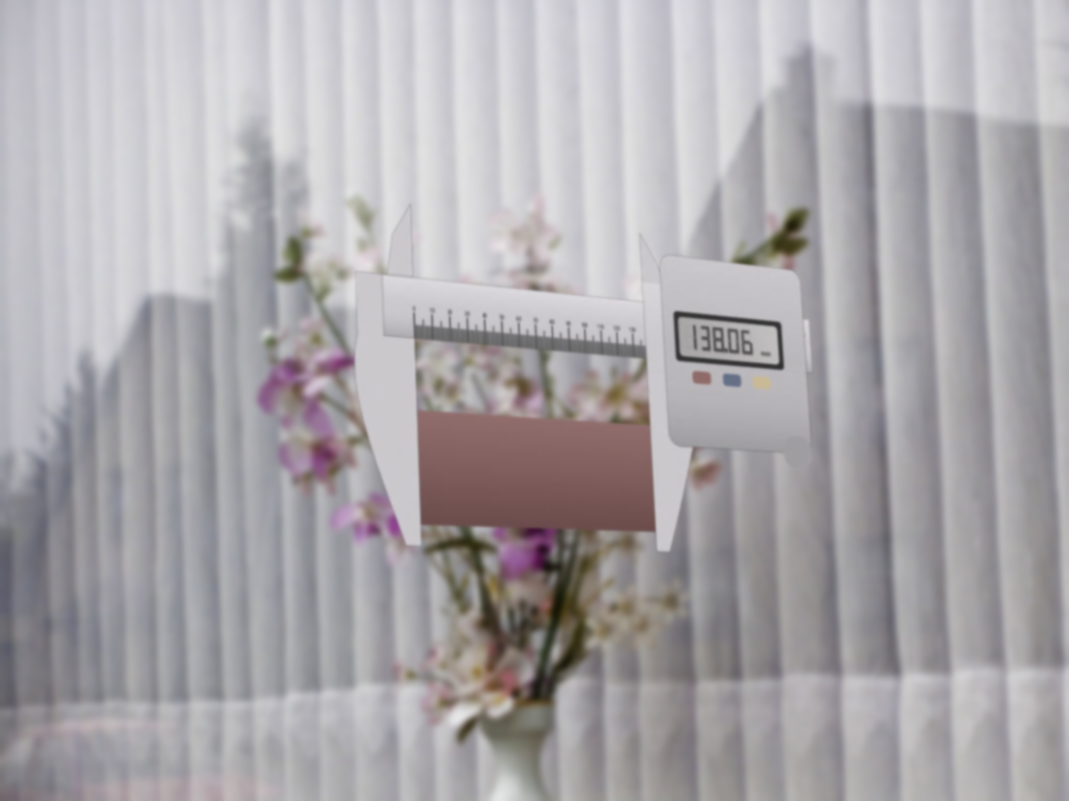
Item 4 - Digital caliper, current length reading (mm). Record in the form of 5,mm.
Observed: 138.06,mm
